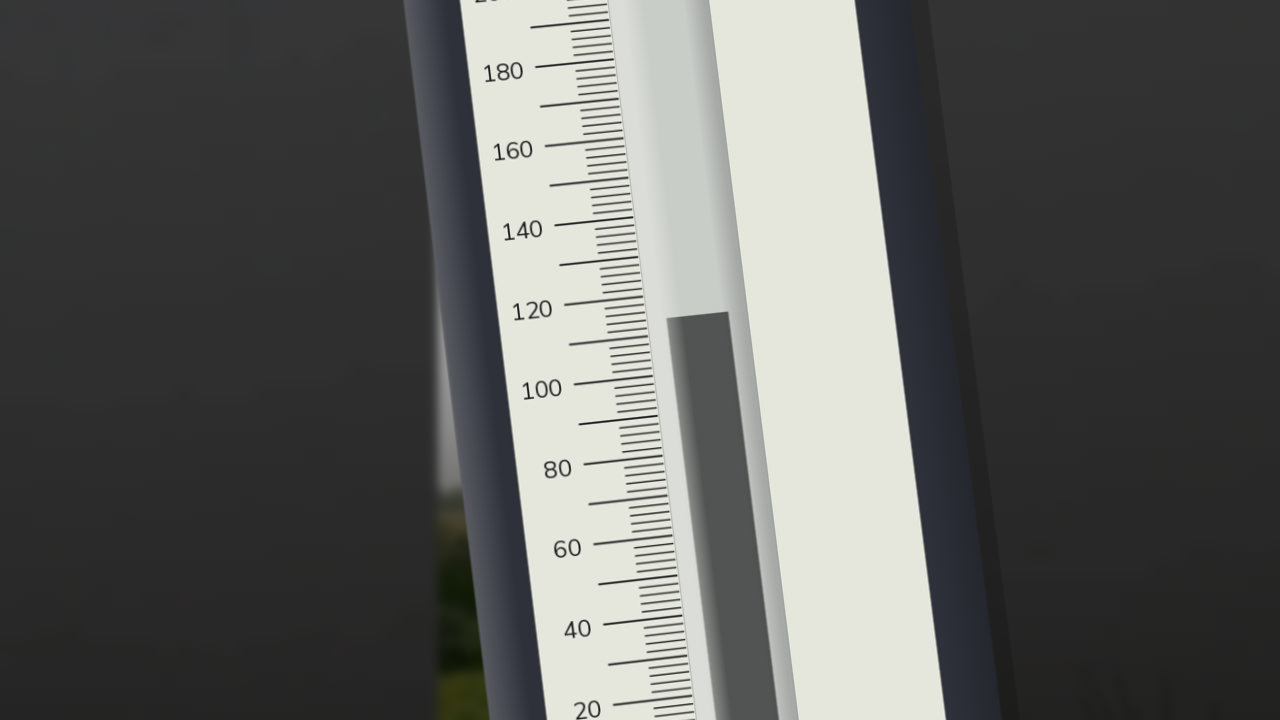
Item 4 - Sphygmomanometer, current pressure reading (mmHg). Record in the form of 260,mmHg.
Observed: 114,mmHg
